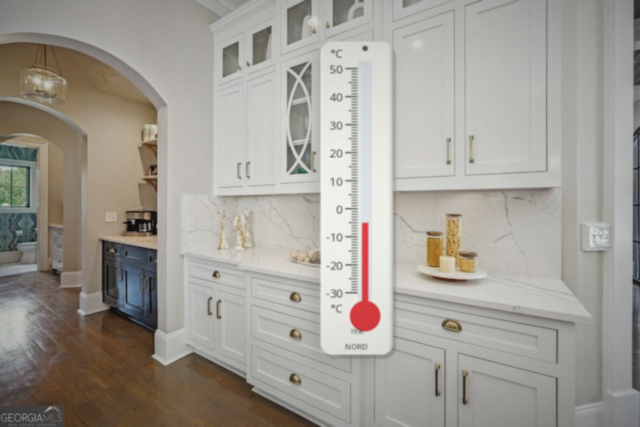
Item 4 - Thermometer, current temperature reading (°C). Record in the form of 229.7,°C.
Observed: -5,°C
